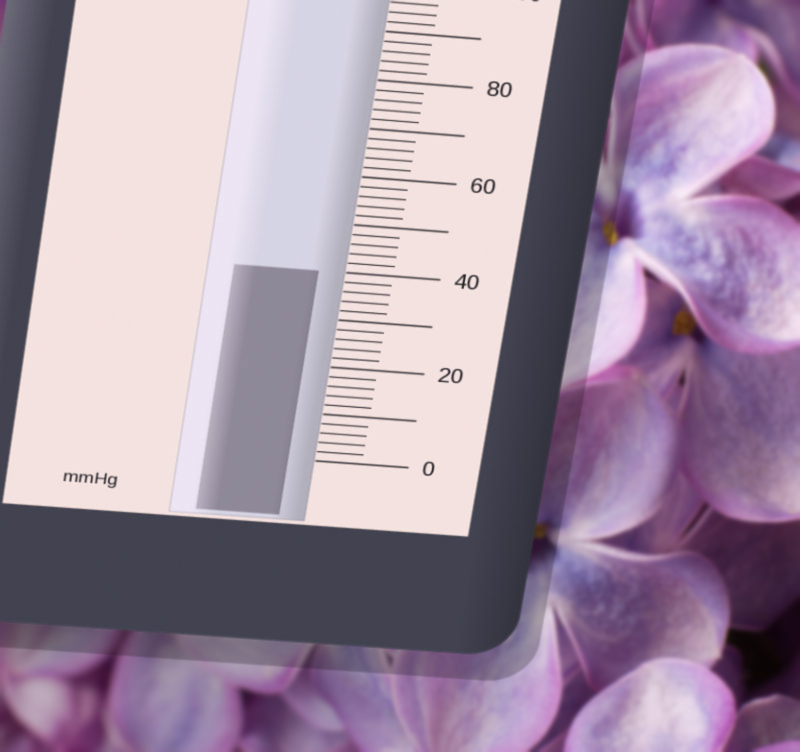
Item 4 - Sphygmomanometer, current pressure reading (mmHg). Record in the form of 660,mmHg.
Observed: 40,mmHg
